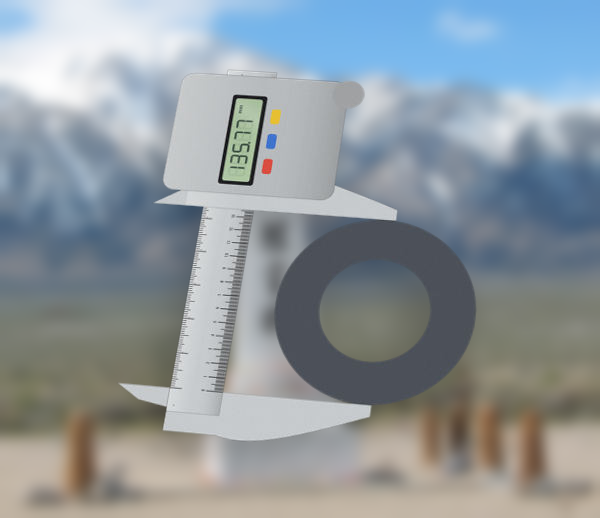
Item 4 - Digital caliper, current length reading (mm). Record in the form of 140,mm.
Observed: 135.77,mm
